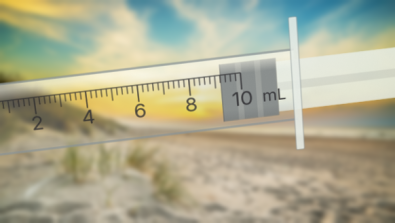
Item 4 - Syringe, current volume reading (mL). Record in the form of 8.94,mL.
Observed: 9.2,mL
